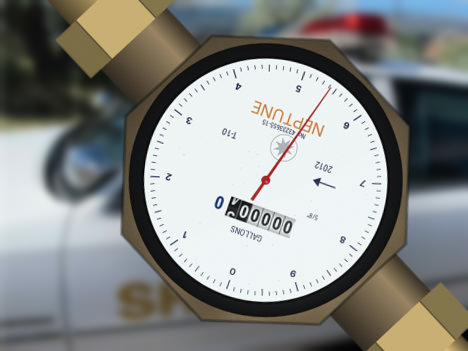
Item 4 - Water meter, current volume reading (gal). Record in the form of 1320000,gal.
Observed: 35.4,gal
